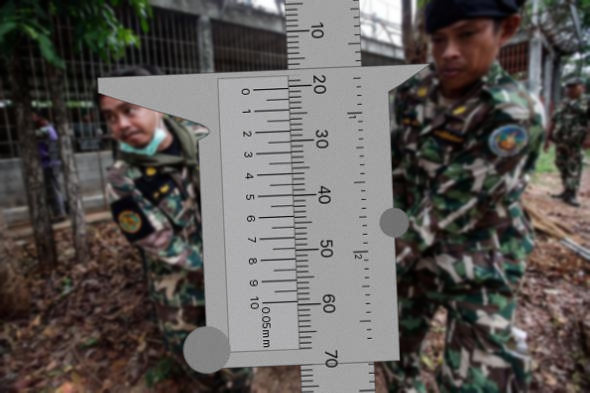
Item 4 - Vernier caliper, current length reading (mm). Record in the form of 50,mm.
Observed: 20.4,mm
